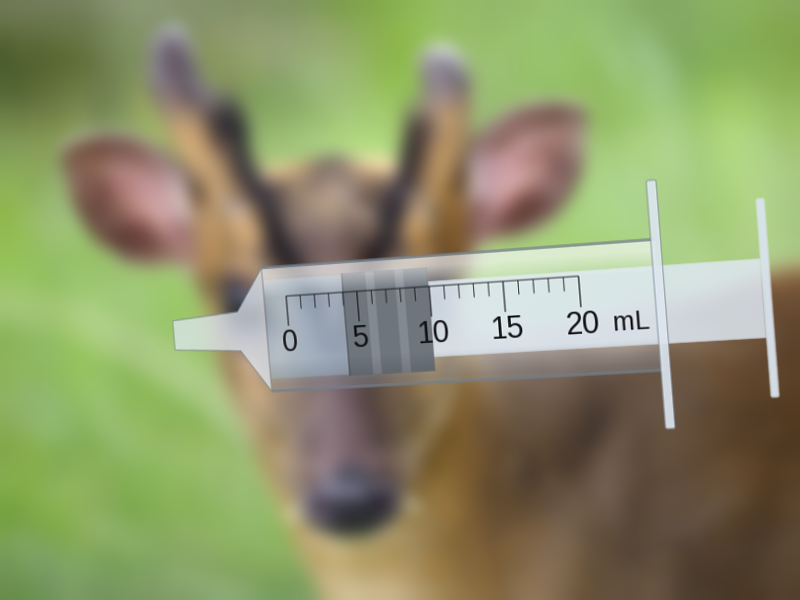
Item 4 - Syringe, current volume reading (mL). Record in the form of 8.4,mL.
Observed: 4,mL
